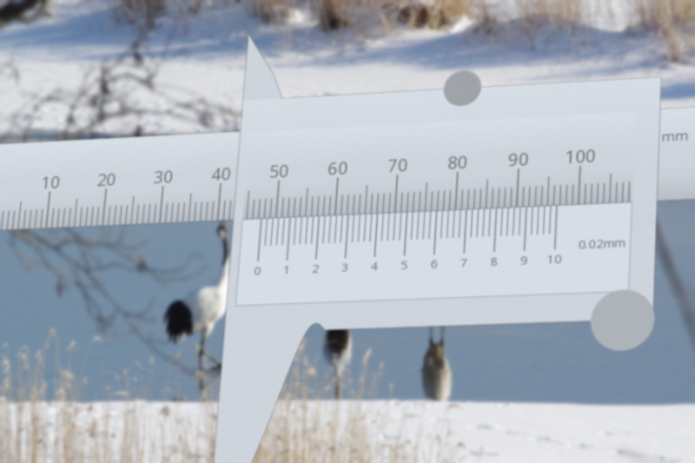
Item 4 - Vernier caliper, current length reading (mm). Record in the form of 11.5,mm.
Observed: 47.5,mm
